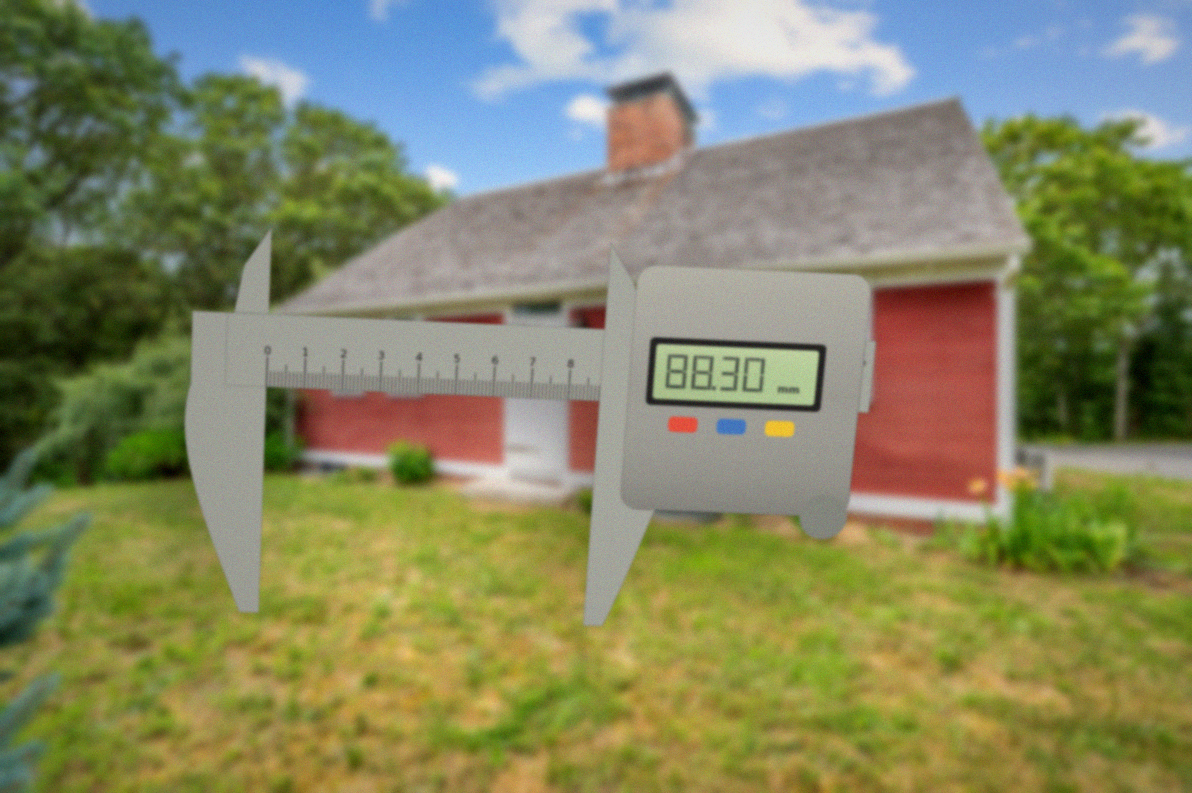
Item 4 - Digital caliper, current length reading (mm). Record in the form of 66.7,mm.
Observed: 88.30,mm
